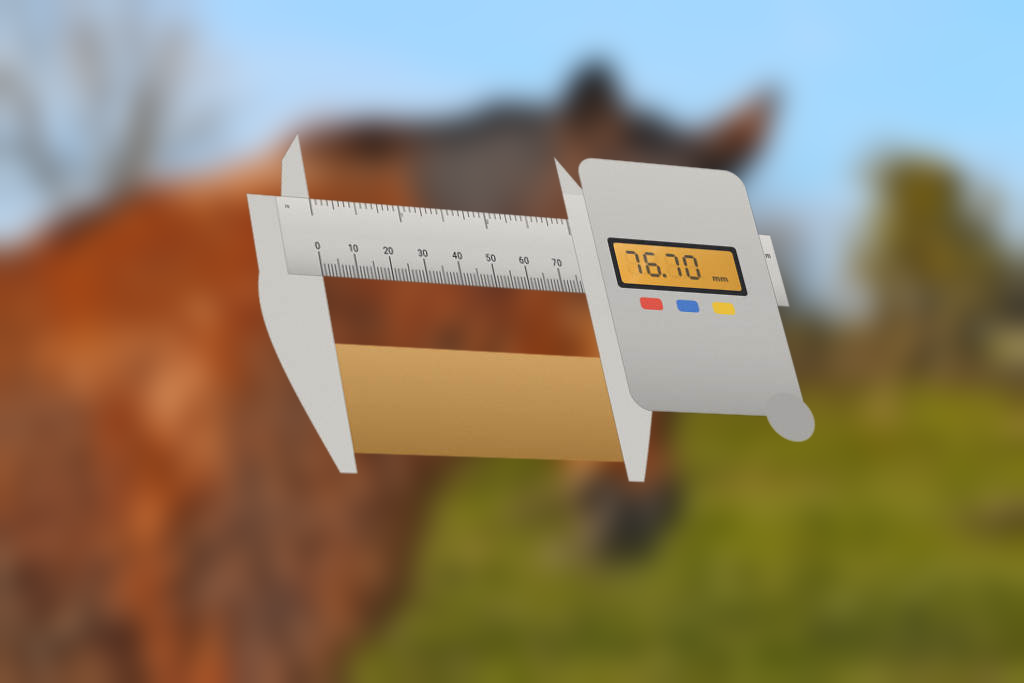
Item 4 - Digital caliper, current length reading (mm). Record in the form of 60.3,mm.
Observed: 76.70,mm
